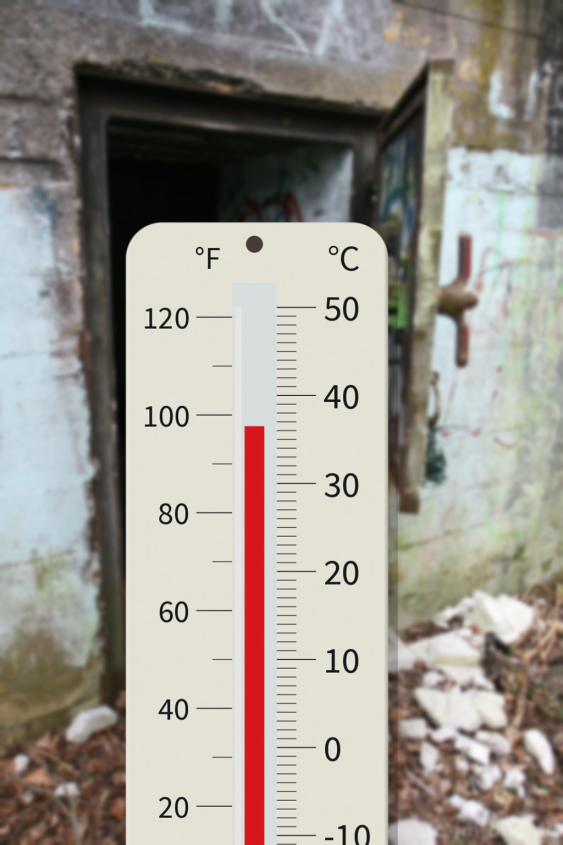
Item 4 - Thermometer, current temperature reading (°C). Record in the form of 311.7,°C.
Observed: 36.5,°C
